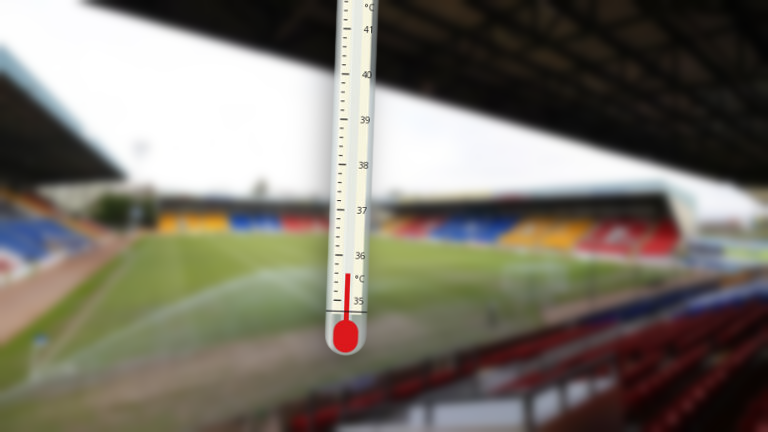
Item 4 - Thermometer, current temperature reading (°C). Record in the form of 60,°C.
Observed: 35.6,°C
